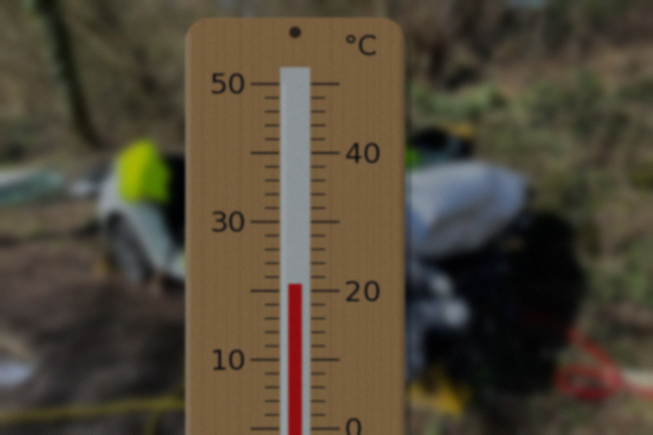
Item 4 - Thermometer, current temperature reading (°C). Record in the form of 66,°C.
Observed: 21,°C
